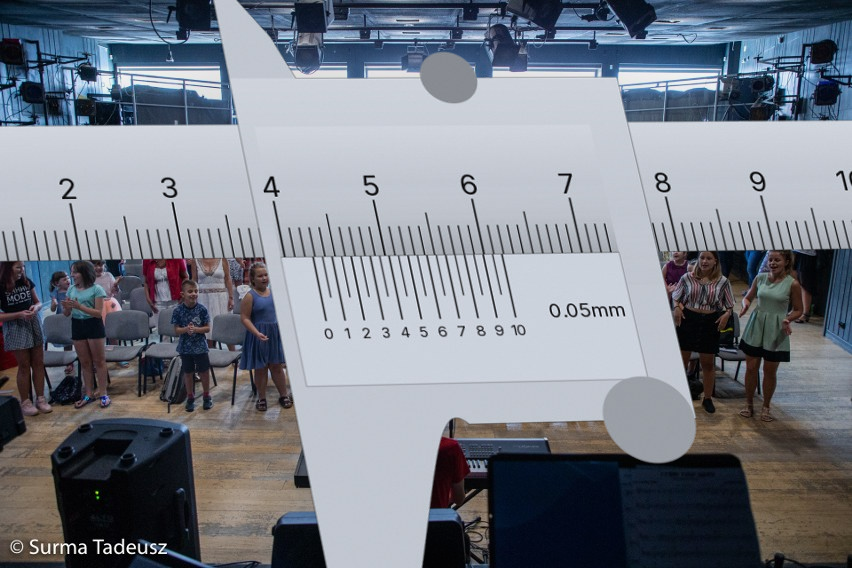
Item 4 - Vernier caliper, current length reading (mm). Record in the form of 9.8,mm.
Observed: 42.8,mm
